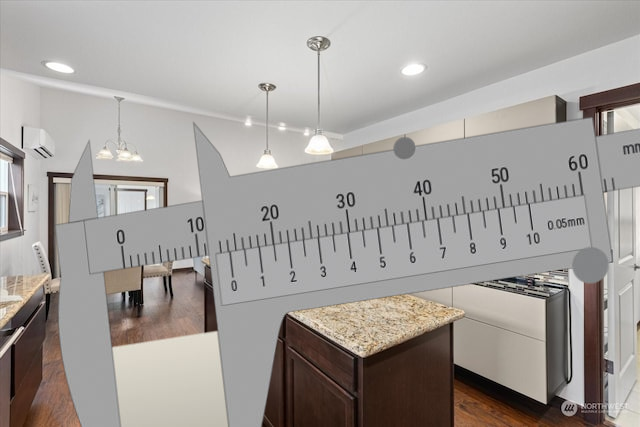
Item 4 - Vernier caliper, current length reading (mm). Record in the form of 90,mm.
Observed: 14.2,mm
